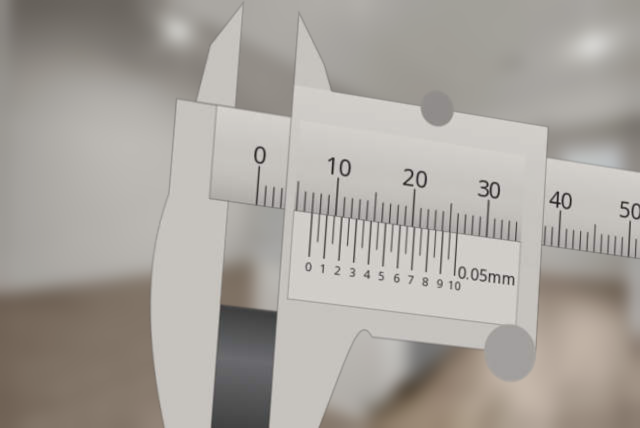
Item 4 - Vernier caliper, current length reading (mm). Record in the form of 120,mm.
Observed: 7.0,mm
